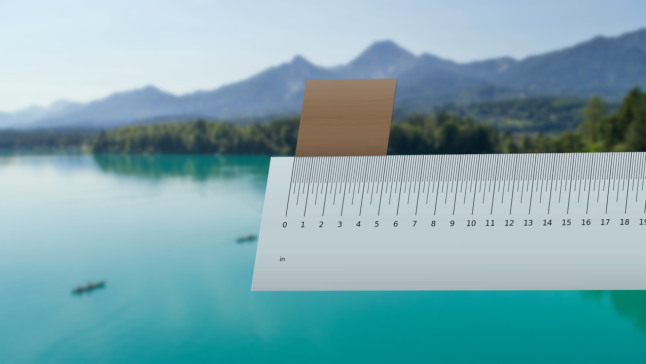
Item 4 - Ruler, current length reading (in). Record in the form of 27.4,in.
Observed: 5,in
